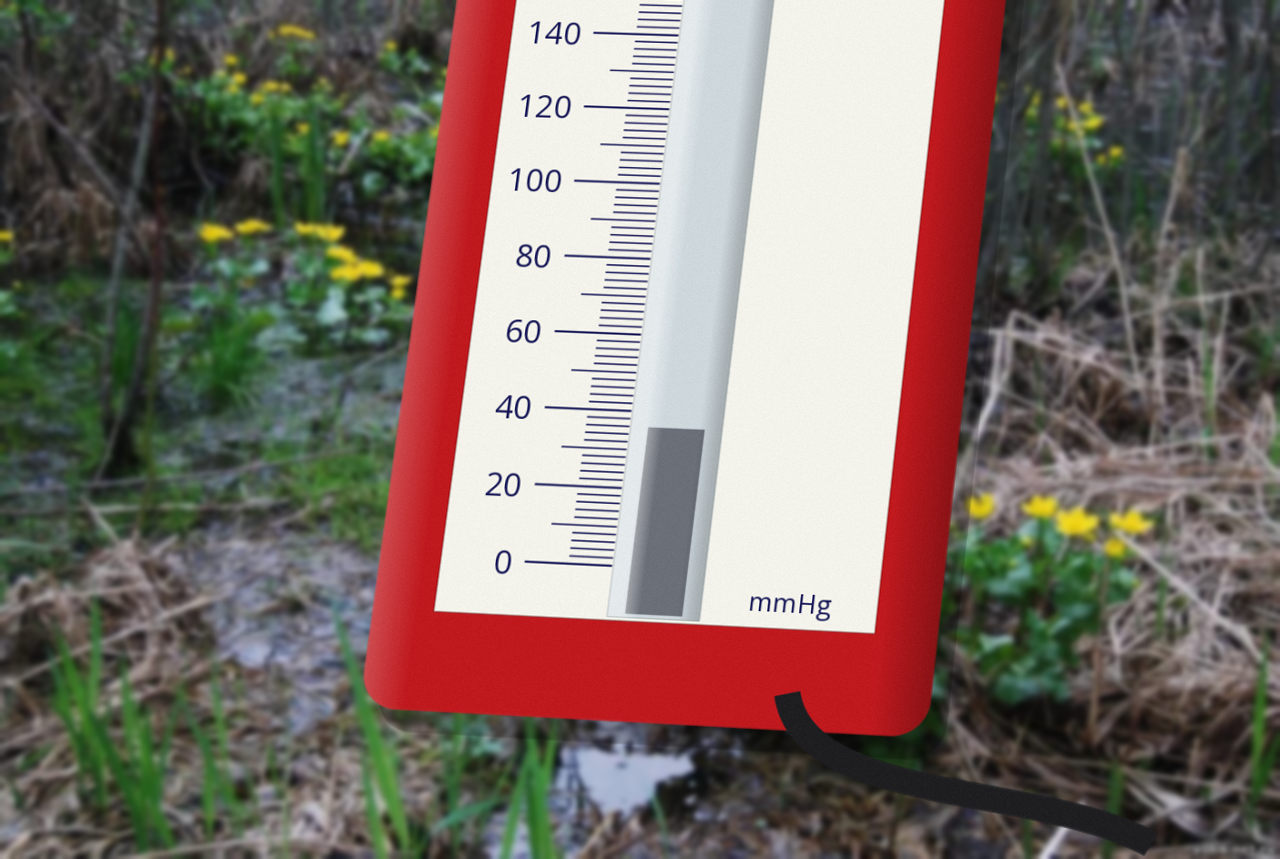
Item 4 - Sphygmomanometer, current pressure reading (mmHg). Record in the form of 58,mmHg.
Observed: 36,mmHg
